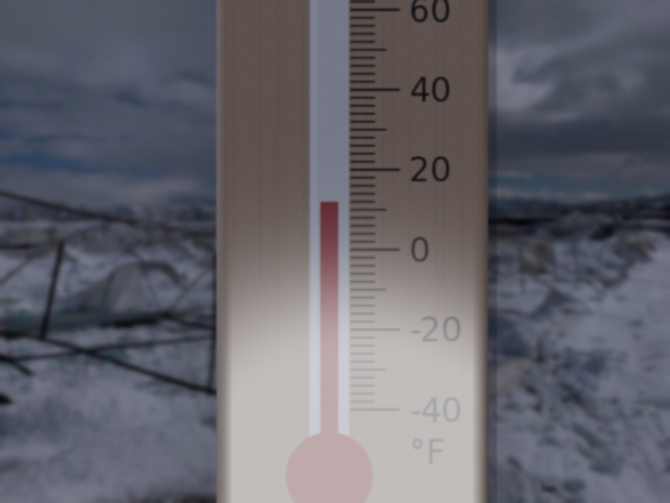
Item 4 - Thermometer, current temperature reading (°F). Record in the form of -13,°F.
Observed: 12,°F
